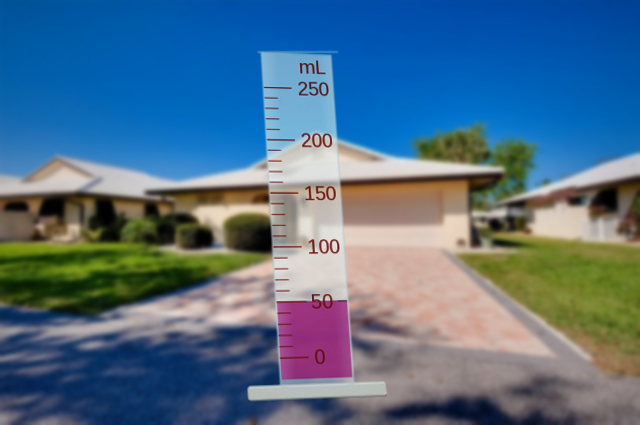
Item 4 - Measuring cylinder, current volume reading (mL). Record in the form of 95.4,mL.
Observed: 50,mL
